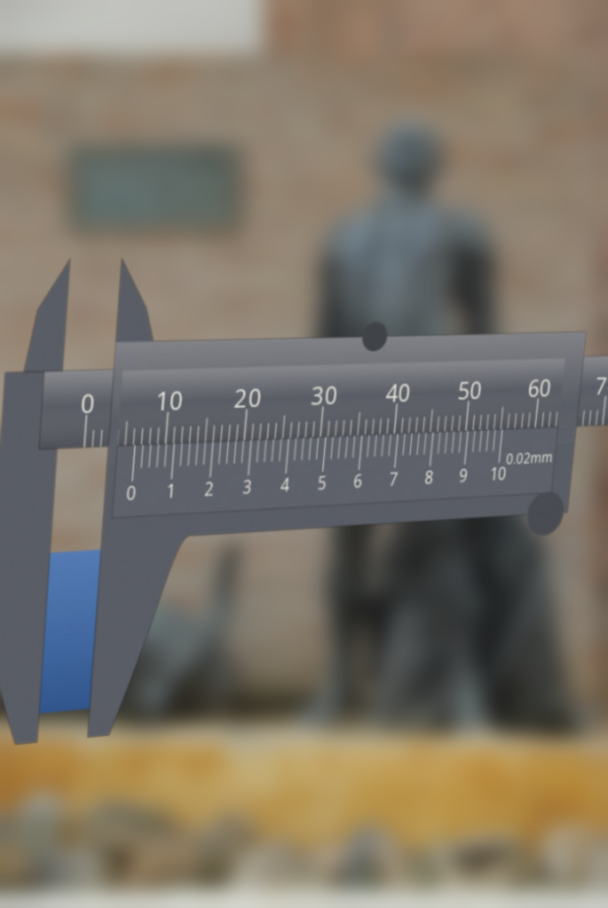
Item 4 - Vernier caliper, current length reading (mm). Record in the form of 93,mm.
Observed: 6.2,mm
